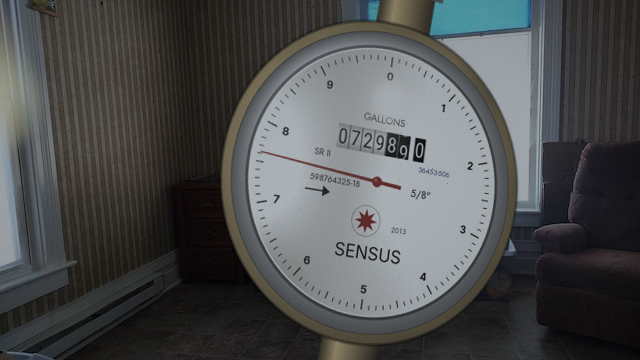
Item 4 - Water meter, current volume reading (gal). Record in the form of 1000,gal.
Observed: 729887.6,gal
